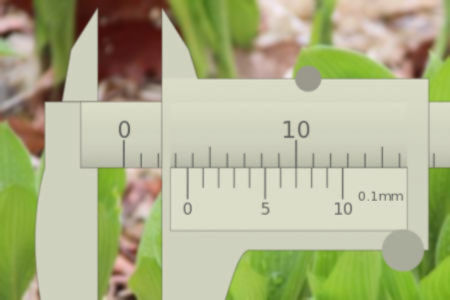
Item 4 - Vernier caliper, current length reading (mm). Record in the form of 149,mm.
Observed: 3.7,mm
